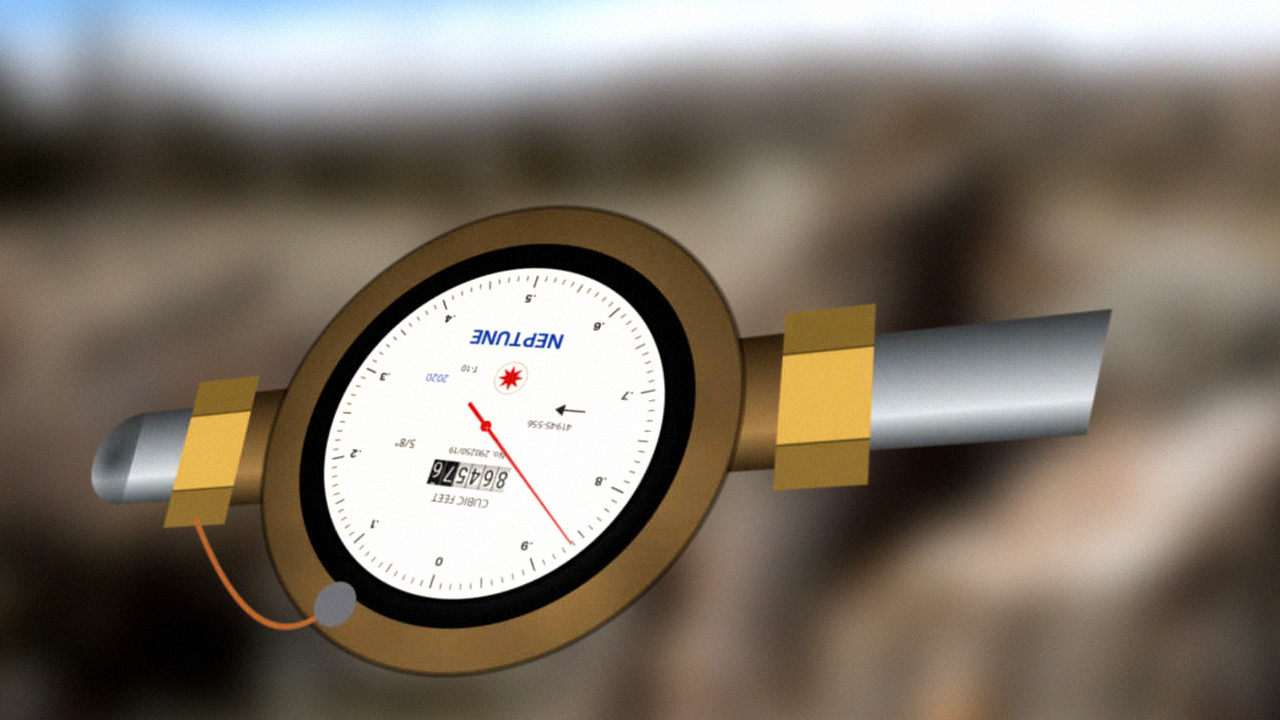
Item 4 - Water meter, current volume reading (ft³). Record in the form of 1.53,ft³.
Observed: 864575.86,ft³
